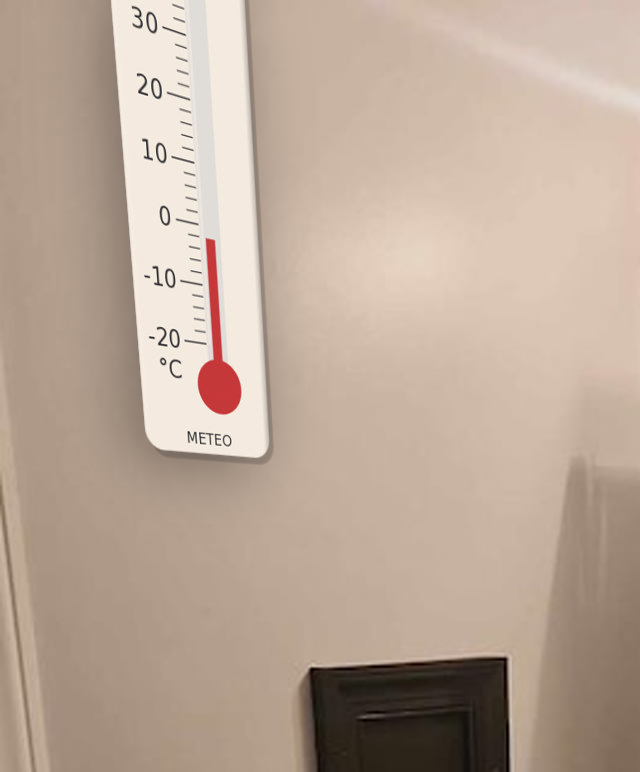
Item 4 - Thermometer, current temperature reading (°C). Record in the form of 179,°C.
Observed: -2,°C
